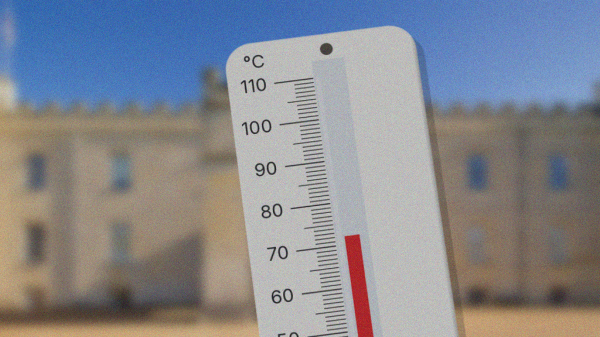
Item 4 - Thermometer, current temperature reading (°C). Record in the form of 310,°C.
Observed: 72,°C
